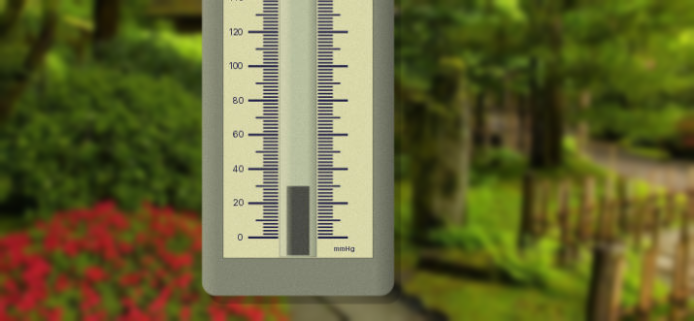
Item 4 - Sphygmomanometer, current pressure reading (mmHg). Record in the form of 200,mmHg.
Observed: 30,mmHg
